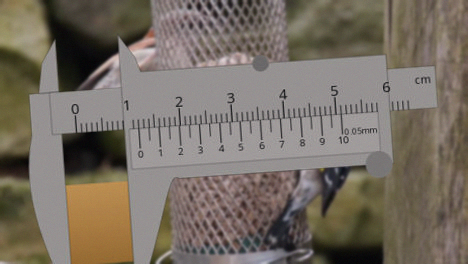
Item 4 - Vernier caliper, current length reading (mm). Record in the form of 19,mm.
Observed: 12.0,mm
